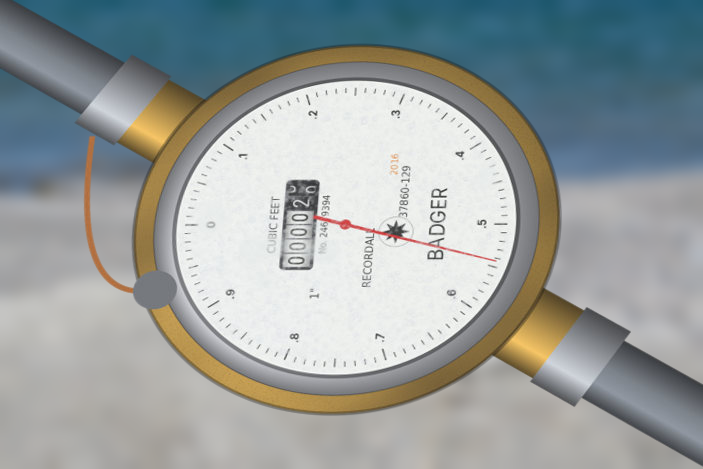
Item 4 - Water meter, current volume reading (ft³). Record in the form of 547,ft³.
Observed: 28.54,ft³
